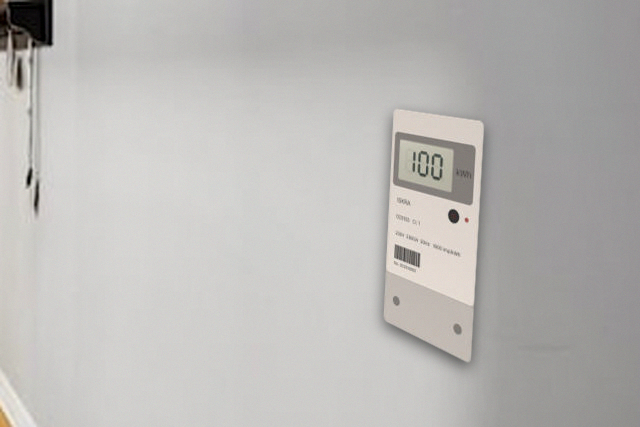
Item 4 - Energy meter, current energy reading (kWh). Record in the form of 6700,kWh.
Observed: 100,kWh
